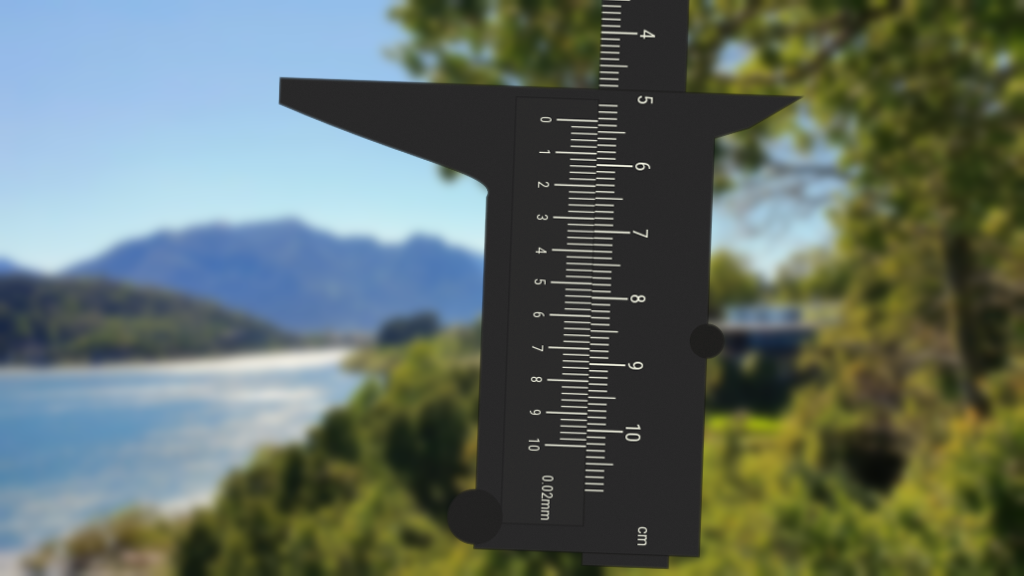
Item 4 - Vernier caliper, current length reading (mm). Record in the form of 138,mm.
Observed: 53.4,mm
